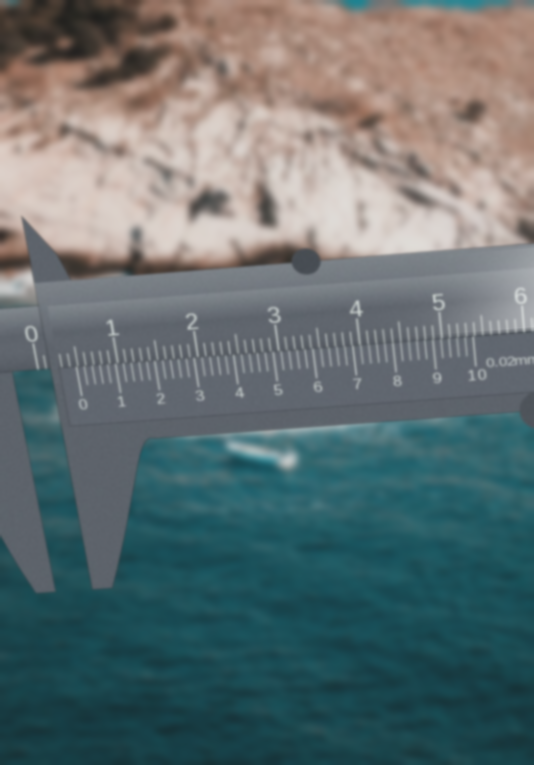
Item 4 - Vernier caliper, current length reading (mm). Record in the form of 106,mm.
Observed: 4.8,mm
